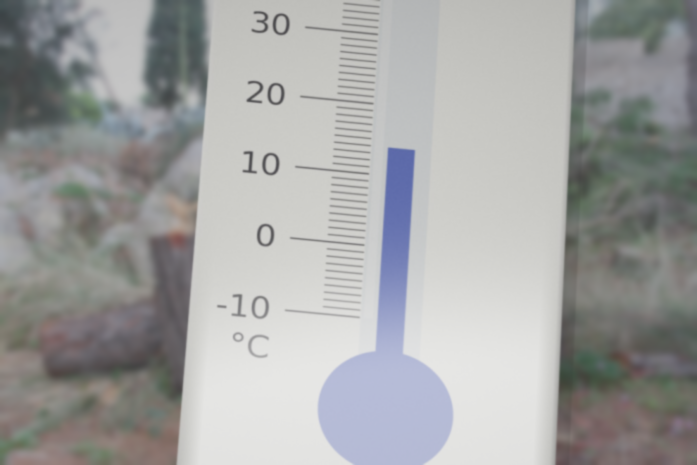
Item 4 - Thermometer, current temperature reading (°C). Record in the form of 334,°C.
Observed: 14,°C
